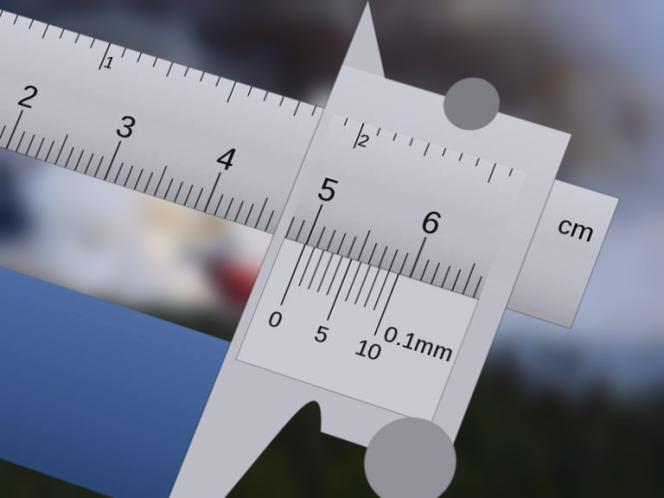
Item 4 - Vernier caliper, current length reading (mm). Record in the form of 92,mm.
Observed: 49.9,mm
